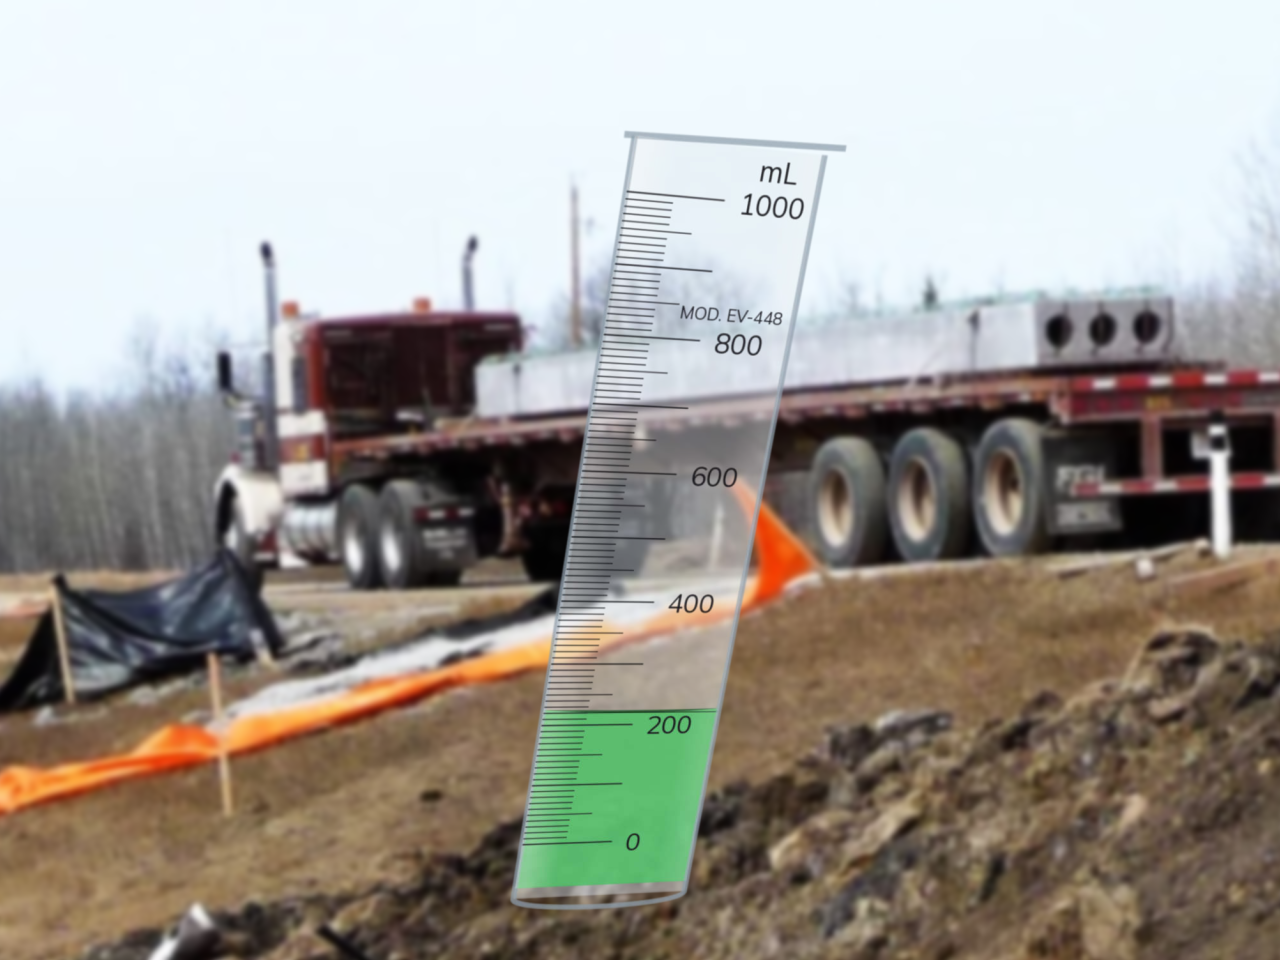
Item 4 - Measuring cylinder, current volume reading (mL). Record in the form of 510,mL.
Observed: 220,mL
